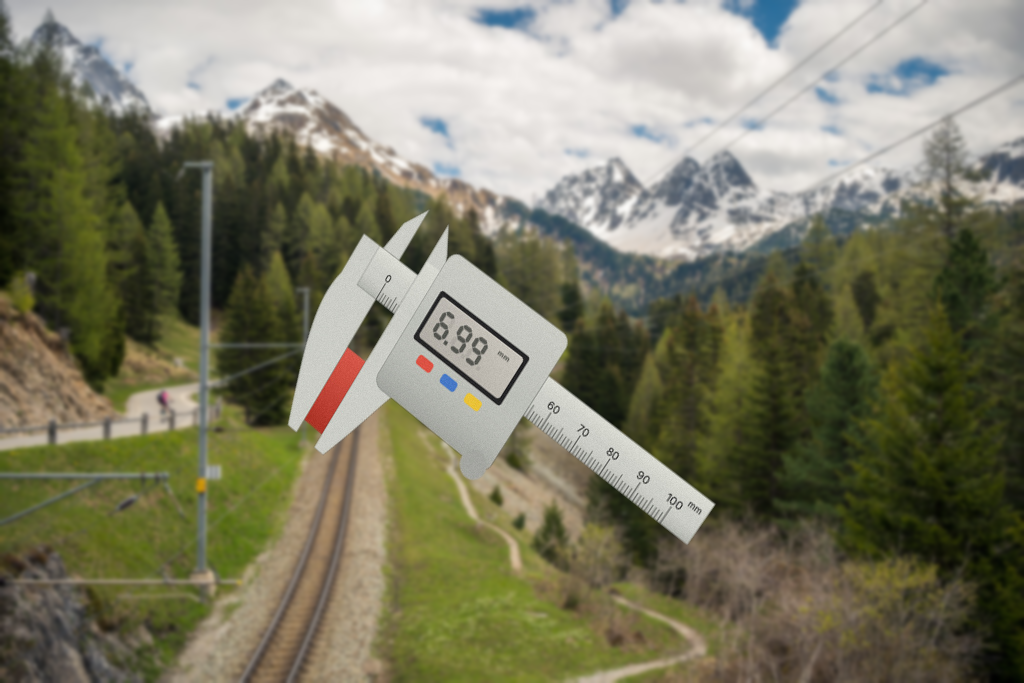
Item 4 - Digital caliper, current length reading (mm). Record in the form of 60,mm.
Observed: 6.99,mm
